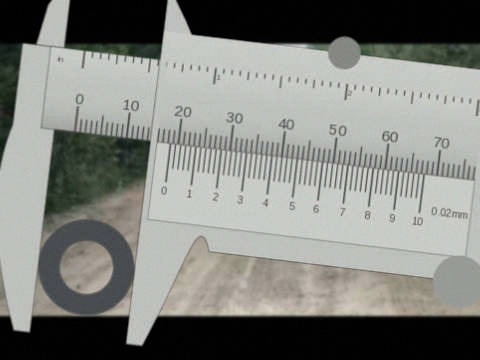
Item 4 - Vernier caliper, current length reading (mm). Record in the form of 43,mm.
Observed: 18.5,mm
